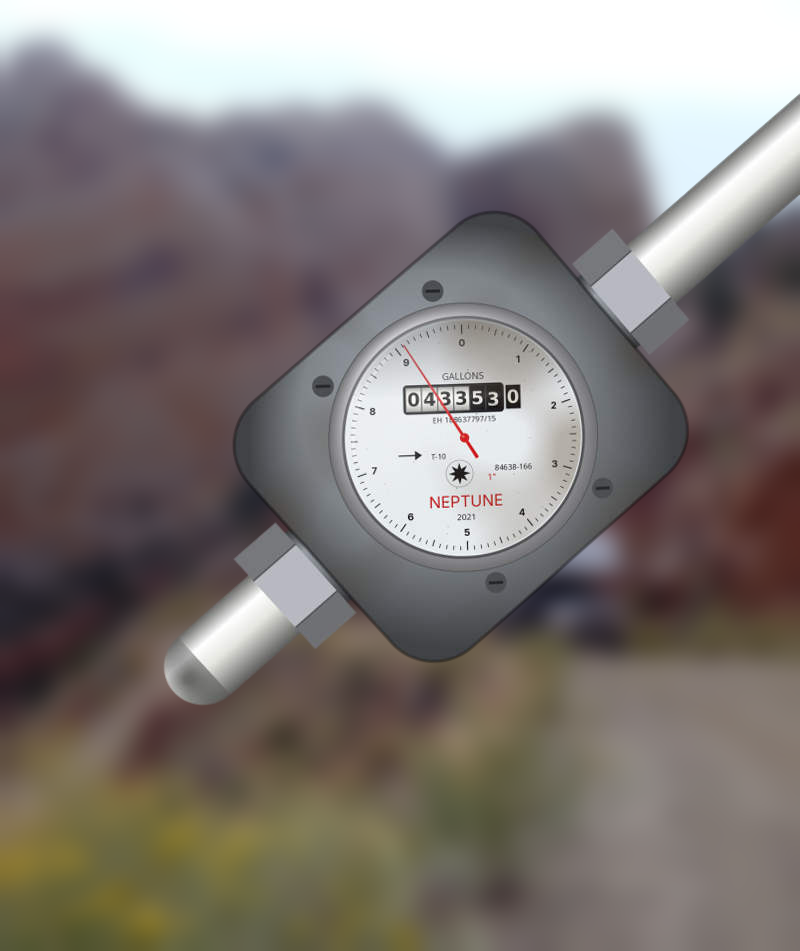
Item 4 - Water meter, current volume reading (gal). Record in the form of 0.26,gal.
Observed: 433529.1,gal
